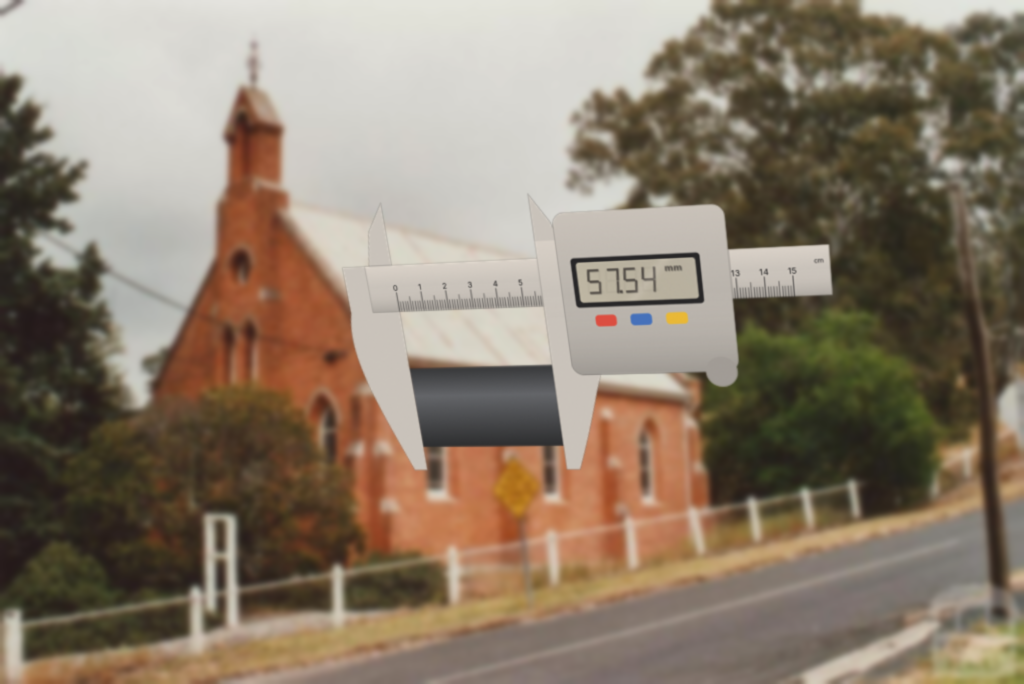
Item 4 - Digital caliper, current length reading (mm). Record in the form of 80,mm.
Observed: 57.54,mm
